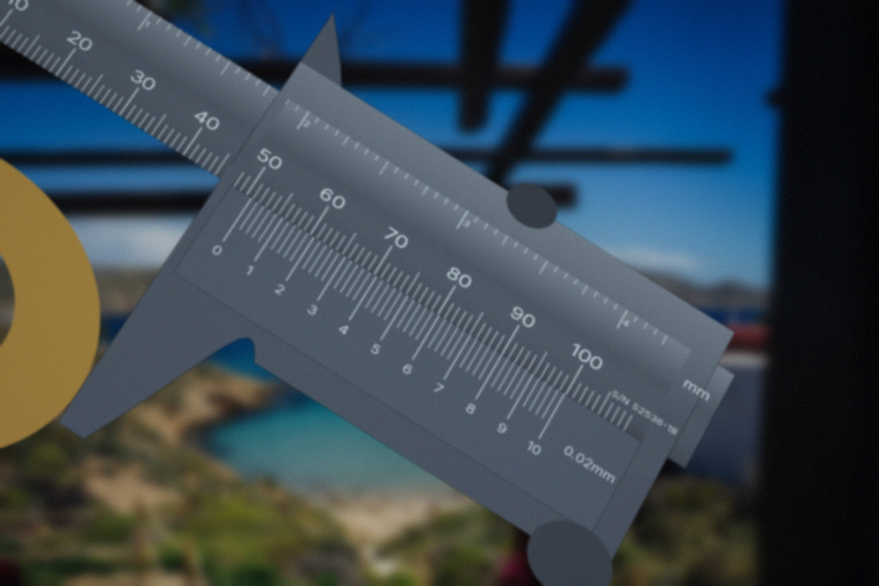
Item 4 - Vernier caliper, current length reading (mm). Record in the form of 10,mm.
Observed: 50.8,mm
